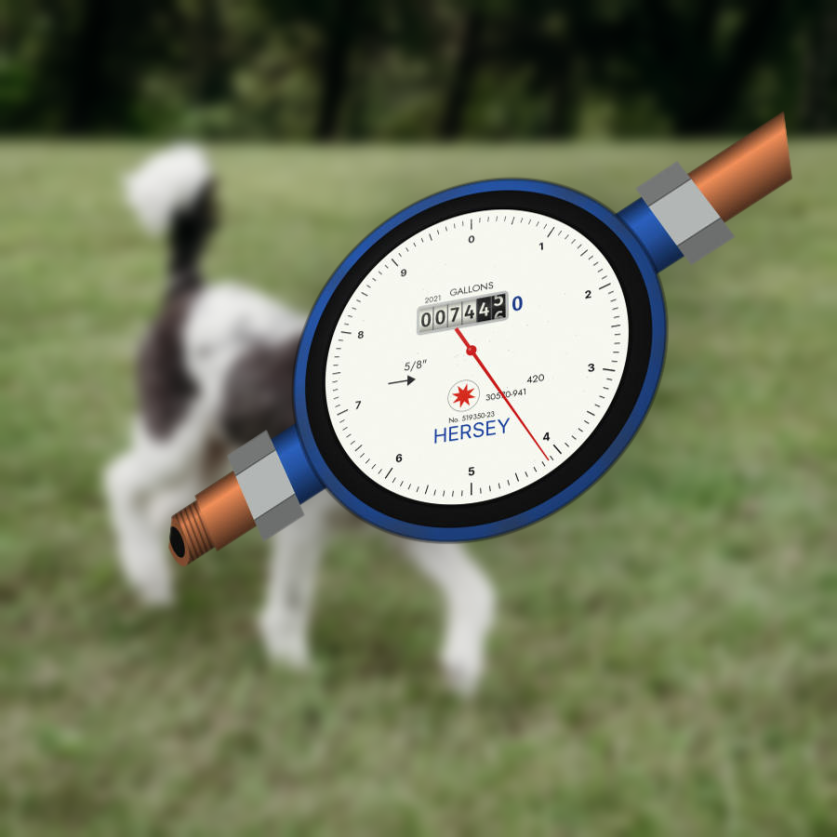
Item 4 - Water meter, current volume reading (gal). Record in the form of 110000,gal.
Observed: 74454.1,gal
